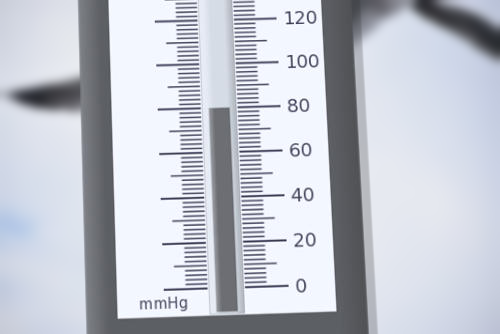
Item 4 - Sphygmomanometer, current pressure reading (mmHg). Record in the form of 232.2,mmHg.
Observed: 80,mmHg
